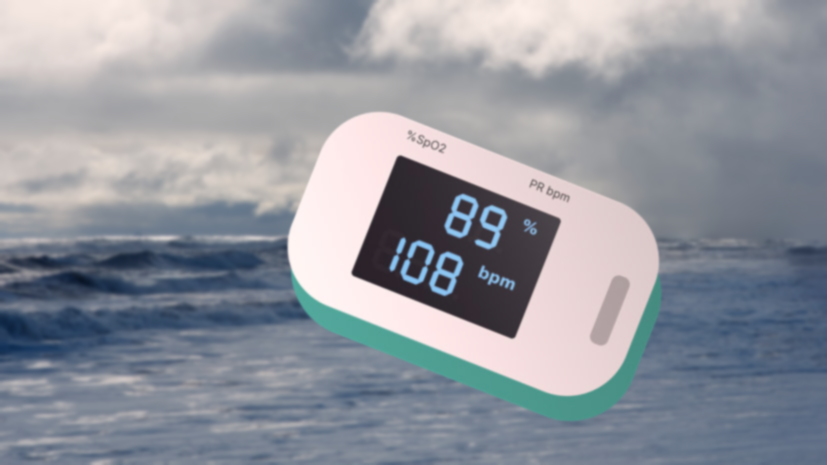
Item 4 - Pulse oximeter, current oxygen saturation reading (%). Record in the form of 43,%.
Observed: 89,%
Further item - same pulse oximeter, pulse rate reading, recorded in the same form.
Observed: 108,bpm
